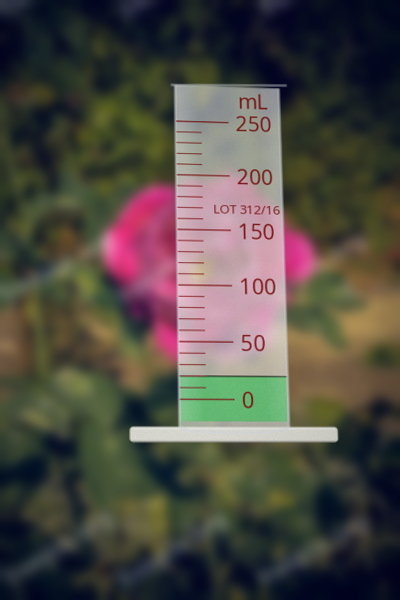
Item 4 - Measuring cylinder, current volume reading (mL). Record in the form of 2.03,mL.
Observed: 20,mL
